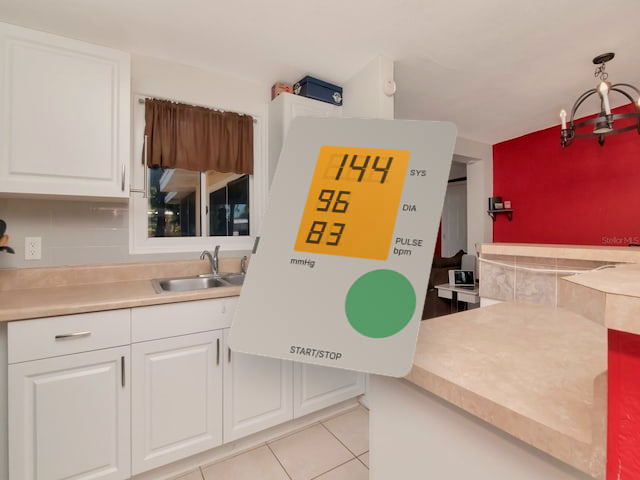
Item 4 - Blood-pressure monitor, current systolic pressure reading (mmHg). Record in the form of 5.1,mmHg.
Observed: 144,mmHg
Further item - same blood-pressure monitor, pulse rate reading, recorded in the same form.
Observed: 83,bpm
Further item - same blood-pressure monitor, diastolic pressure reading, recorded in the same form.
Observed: 96,mmHg
